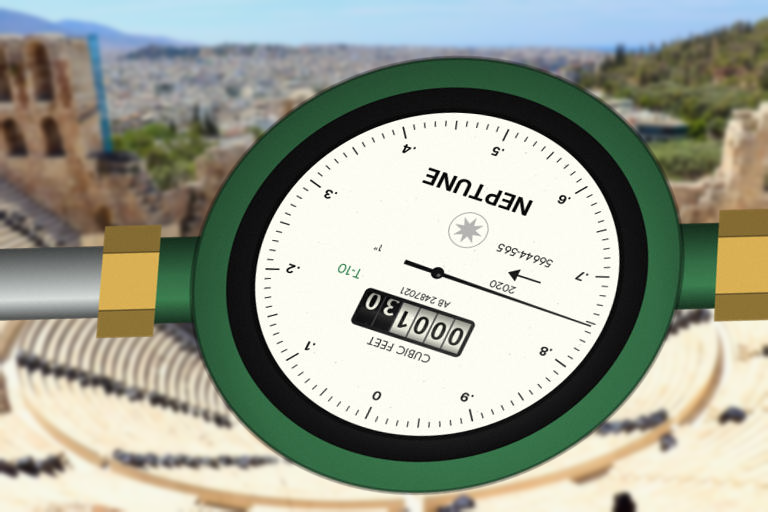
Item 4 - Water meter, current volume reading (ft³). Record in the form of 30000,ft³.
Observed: 129.75,ft³
